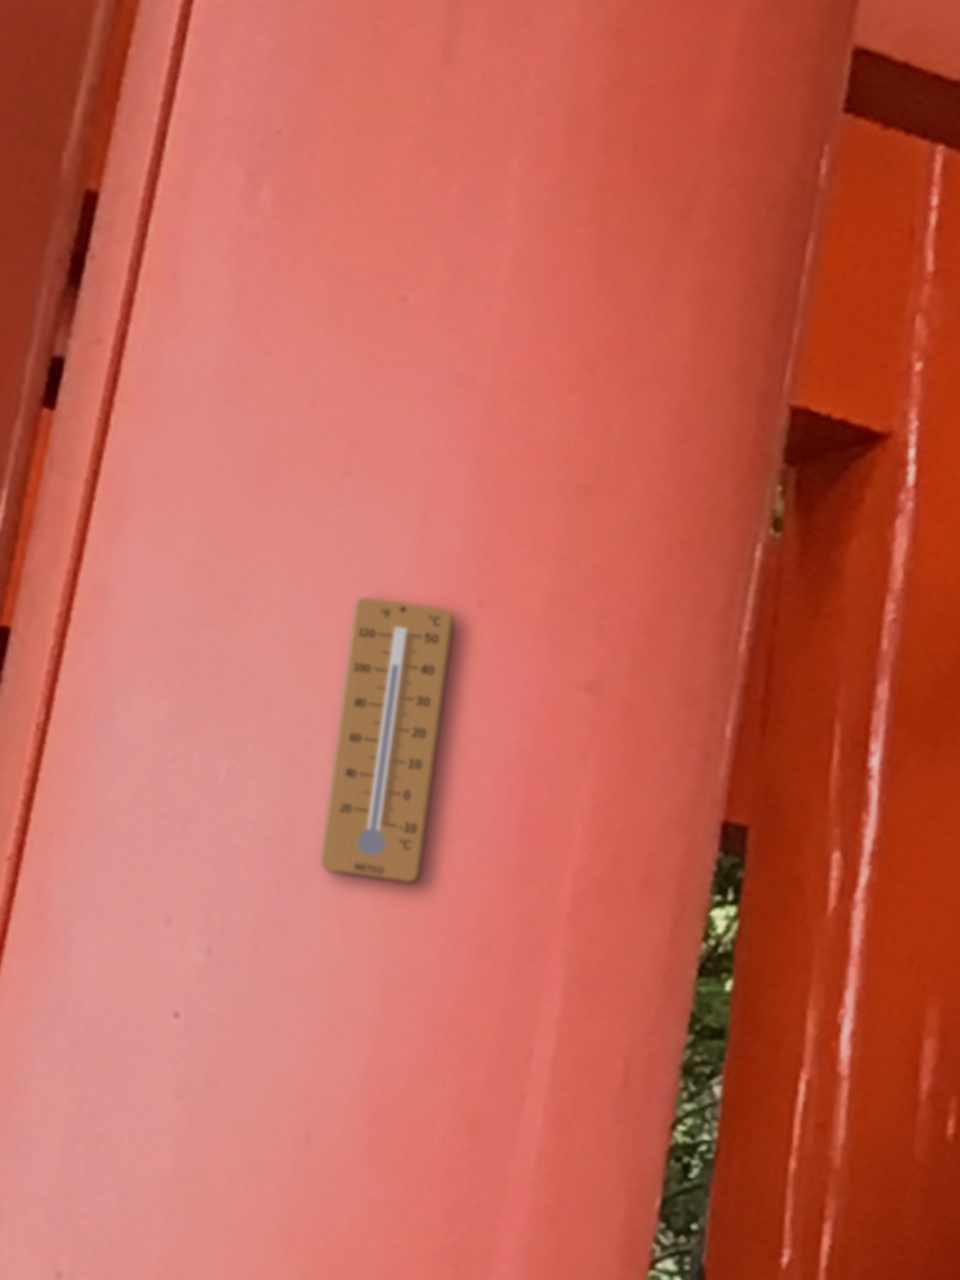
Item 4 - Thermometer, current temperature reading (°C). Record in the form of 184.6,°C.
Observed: 40,°C
